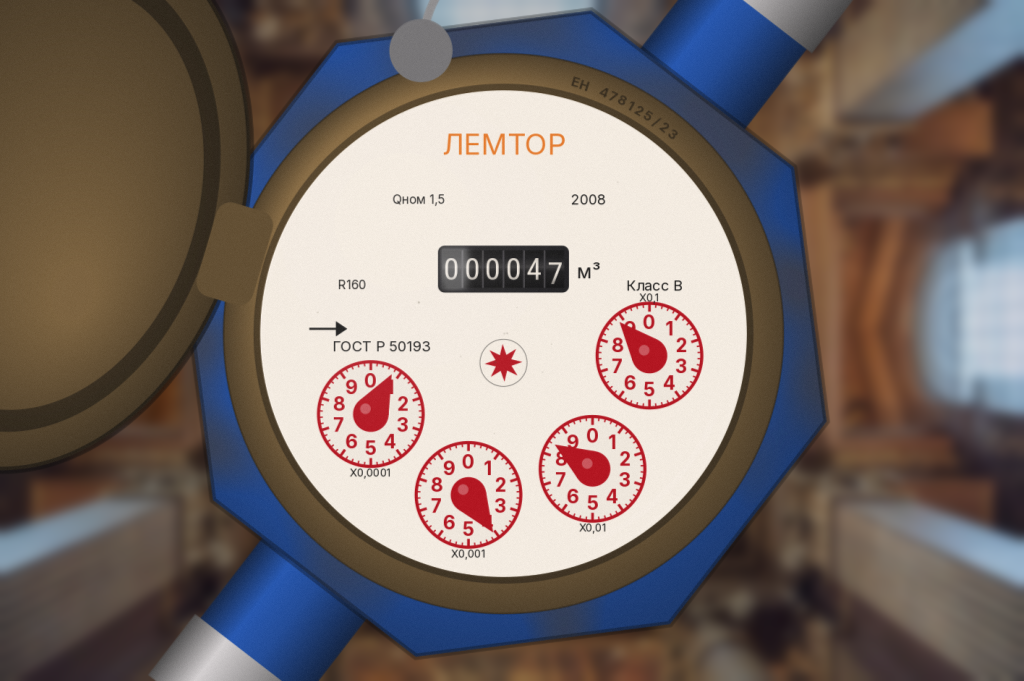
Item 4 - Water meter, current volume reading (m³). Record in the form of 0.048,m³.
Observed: 46.8840,m³
